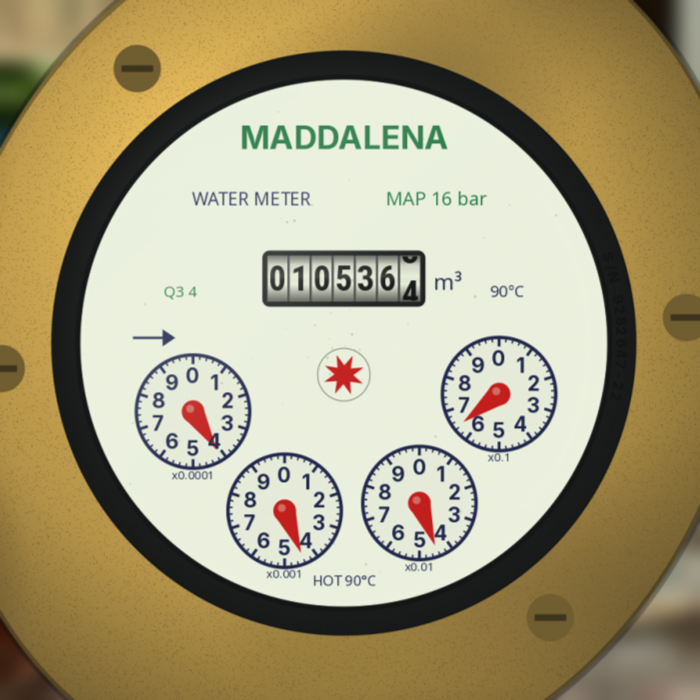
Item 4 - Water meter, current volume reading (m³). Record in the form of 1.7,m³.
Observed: 105363.6444,m³
